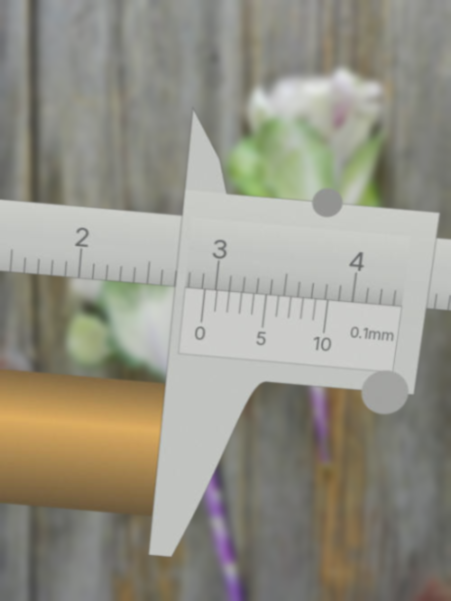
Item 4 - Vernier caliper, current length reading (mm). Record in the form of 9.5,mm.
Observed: 29.2,mm
